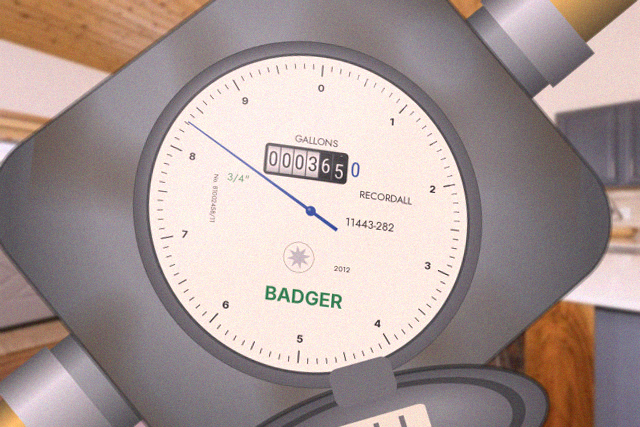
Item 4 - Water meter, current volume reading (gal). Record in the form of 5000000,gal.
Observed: 3648.3,gal
